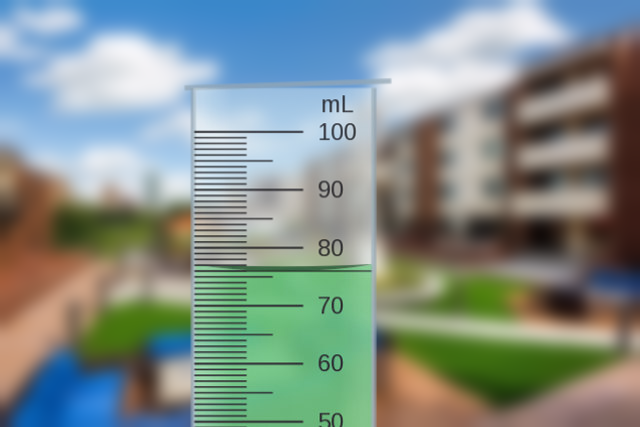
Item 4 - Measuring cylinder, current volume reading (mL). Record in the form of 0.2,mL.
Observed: 76,mL
